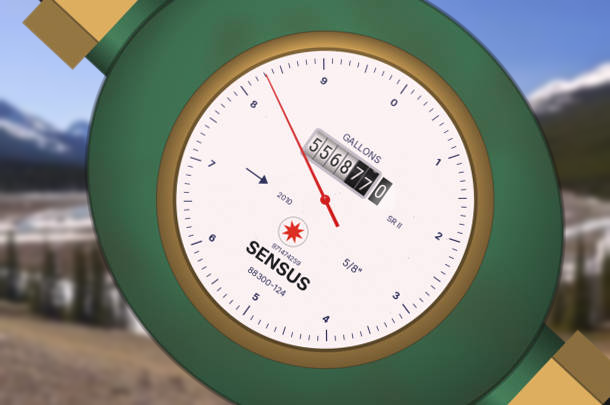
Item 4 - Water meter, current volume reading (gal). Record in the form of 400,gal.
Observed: 5568768.3,gal
